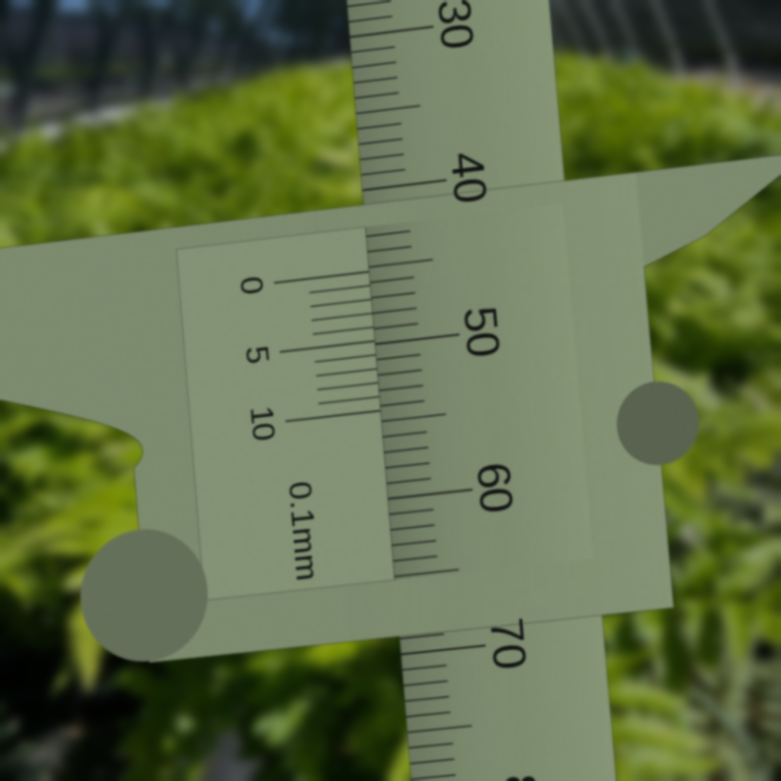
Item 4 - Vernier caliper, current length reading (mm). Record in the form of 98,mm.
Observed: 45.3,mm
